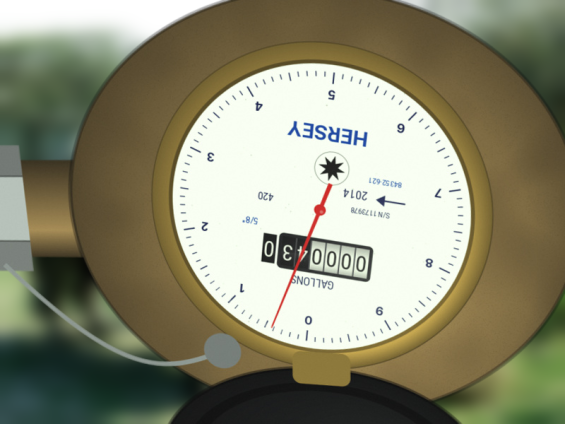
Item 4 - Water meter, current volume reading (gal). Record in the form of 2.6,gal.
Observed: 430.4,gal
